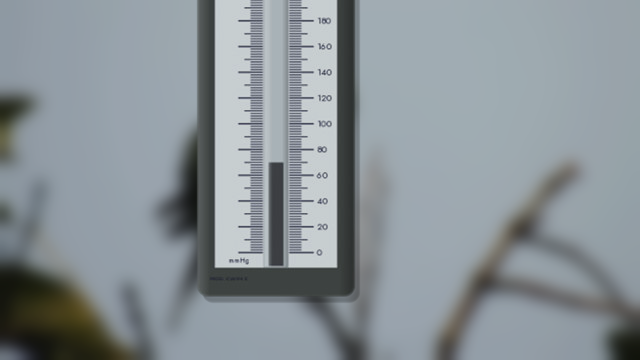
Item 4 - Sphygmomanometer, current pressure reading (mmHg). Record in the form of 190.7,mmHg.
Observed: 70,mmHg
